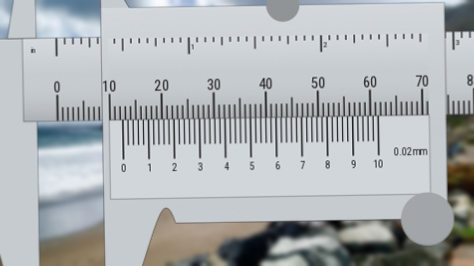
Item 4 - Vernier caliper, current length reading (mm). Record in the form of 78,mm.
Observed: 12.5,mm
